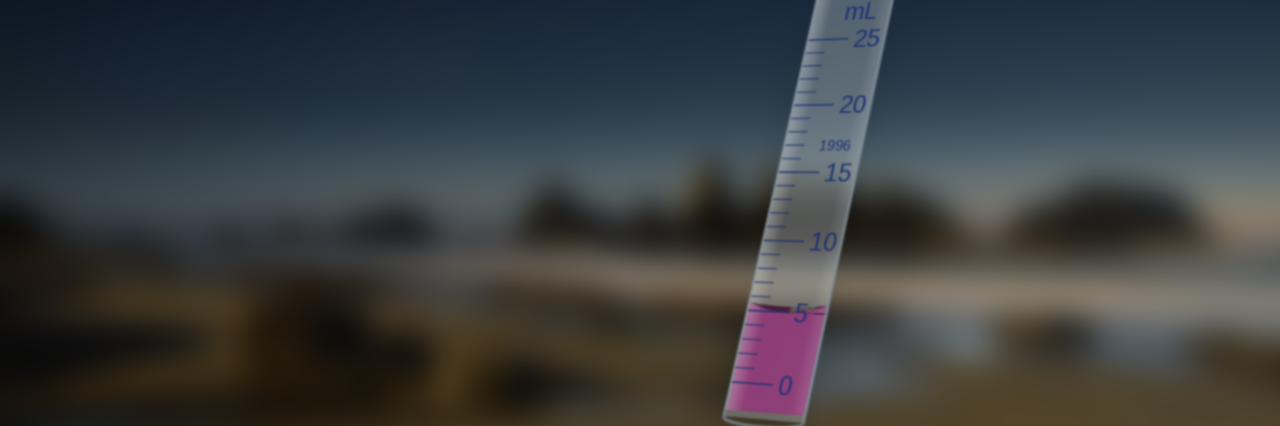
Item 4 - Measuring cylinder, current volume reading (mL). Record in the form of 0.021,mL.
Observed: 5,mL
